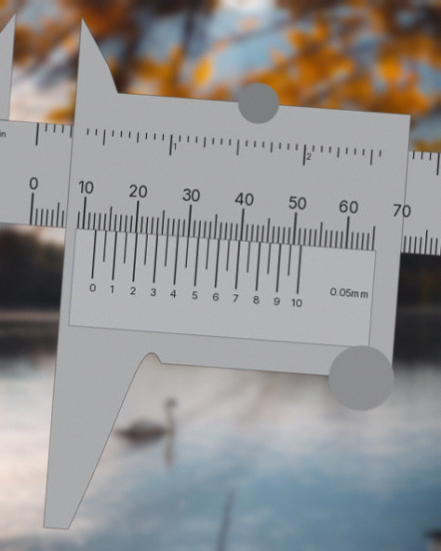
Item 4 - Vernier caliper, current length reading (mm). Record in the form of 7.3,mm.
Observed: 12.4,mm
